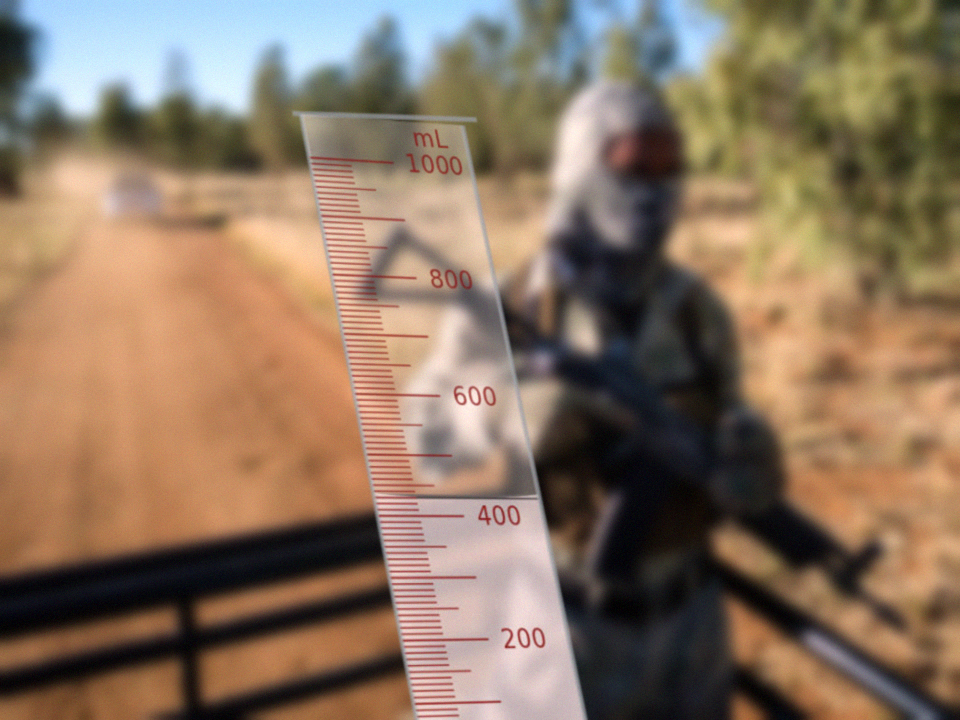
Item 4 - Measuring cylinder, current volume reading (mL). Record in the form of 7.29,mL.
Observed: 430,mL
